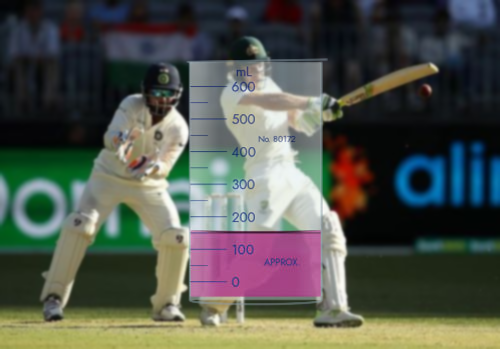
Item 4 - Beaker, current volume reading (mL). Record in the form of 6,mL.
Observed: 150,mL
